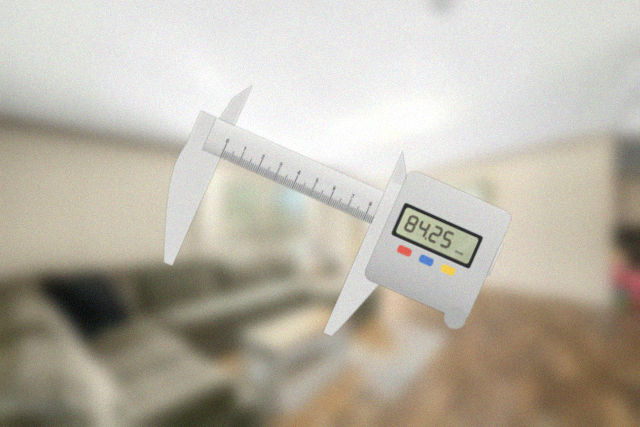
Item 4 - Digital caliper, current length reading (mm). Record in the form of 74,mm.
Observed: 84.25,mm
